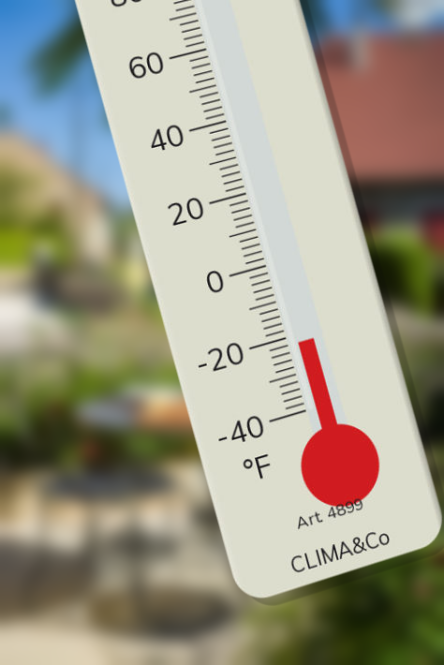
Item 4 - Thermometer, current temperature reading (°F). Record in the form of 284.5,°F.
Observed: -22,°F
